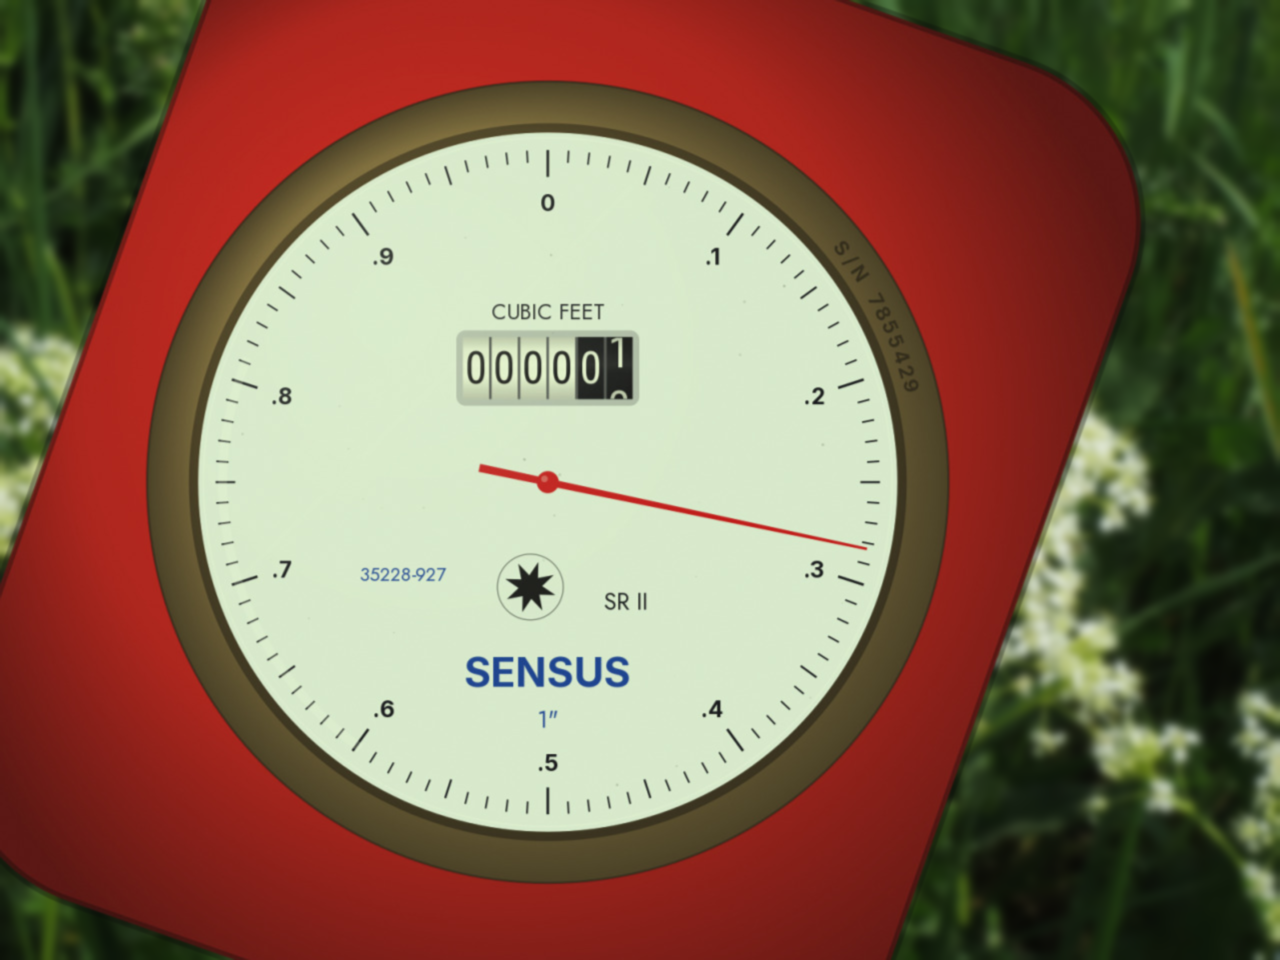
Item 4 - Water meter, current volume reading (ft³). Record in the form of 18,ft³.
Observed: 1.28,ft³
